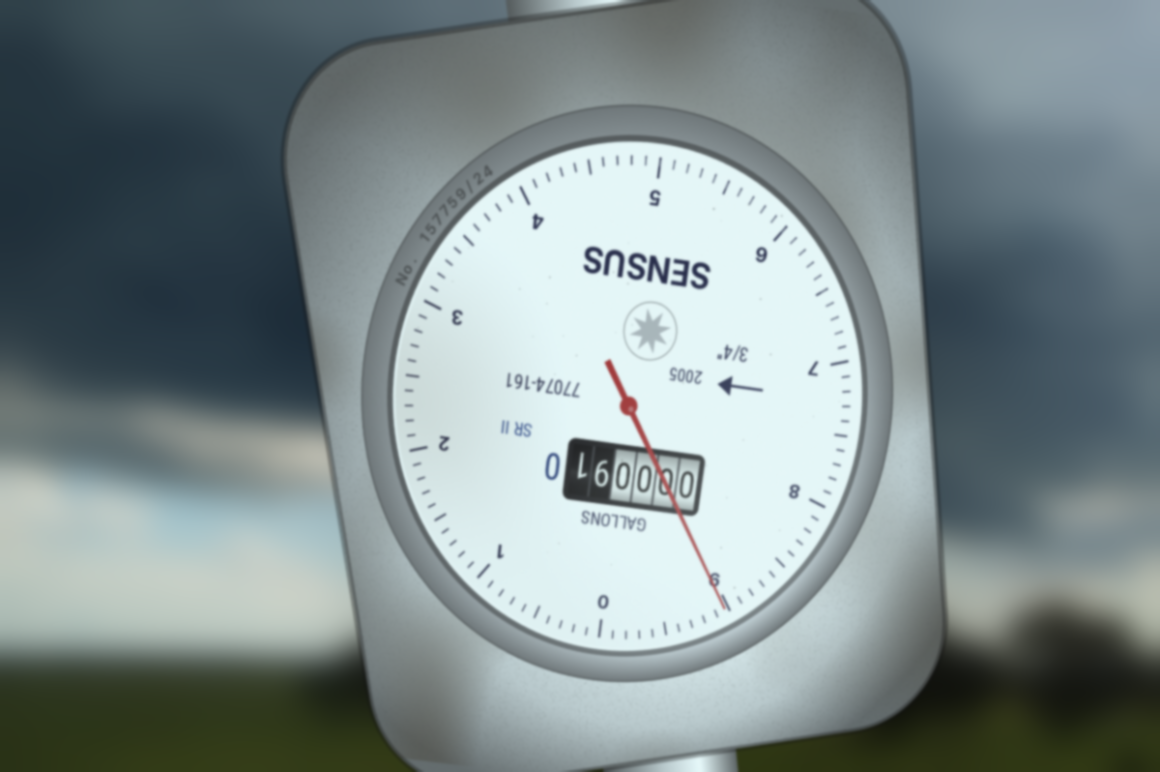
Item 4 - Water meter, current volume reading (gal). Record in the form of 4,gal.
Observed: 909.0,gal
